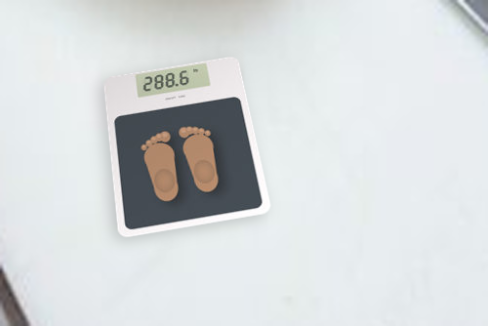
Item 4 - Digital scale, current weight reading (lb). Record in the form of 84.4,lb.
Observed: 288.6,lb
